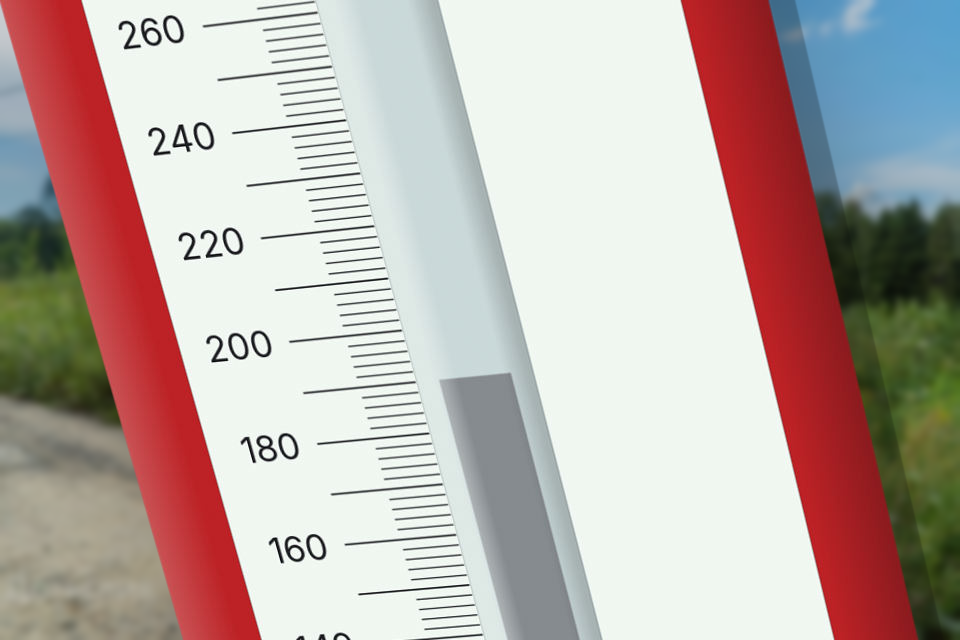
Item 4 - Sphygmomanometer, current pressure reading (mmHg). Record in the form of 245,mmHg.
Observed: 190,mmHg
